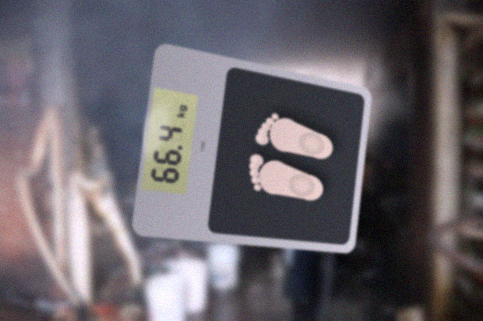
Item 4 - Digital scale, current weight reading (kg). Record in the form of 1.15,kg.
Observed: 66.4,kg
